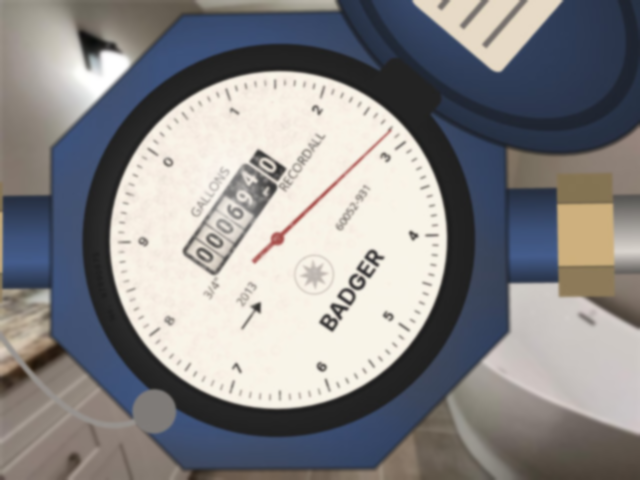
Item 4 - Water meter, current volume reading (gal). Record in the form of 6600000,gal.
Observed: 6942.8,gal
